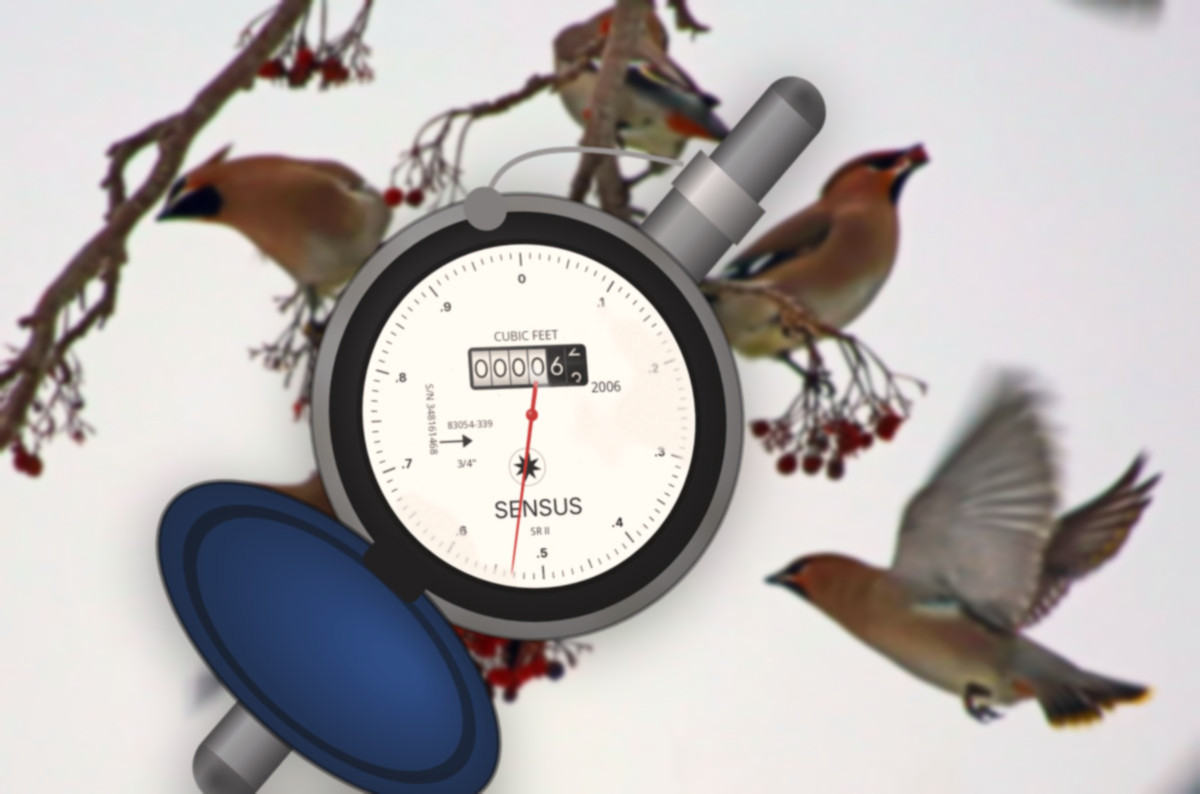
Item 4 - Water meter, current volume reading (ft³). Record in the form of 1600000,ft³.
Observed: 62.53,ft³
